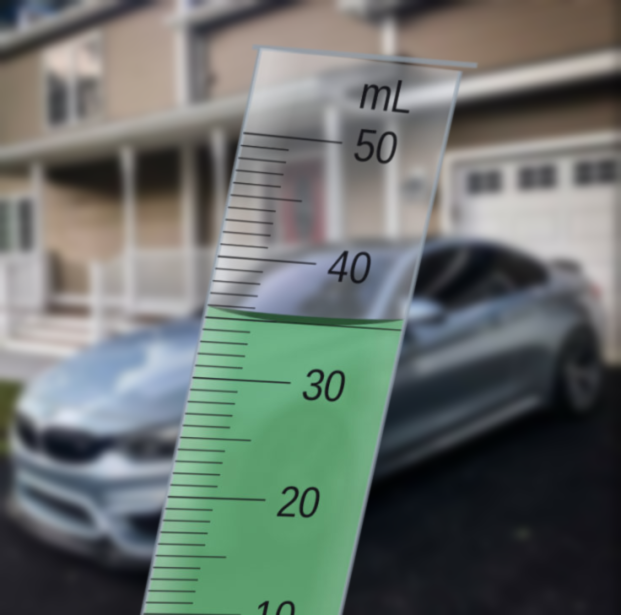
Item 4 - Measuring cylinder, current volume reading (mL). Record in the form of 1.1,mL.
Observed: 35,mL
